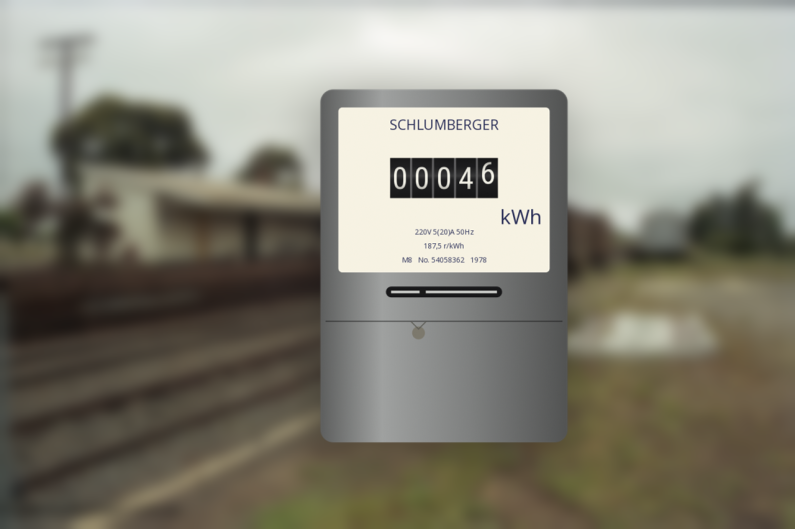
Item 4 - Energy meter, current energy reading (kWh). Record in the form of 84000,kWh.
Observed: 46,kWh
